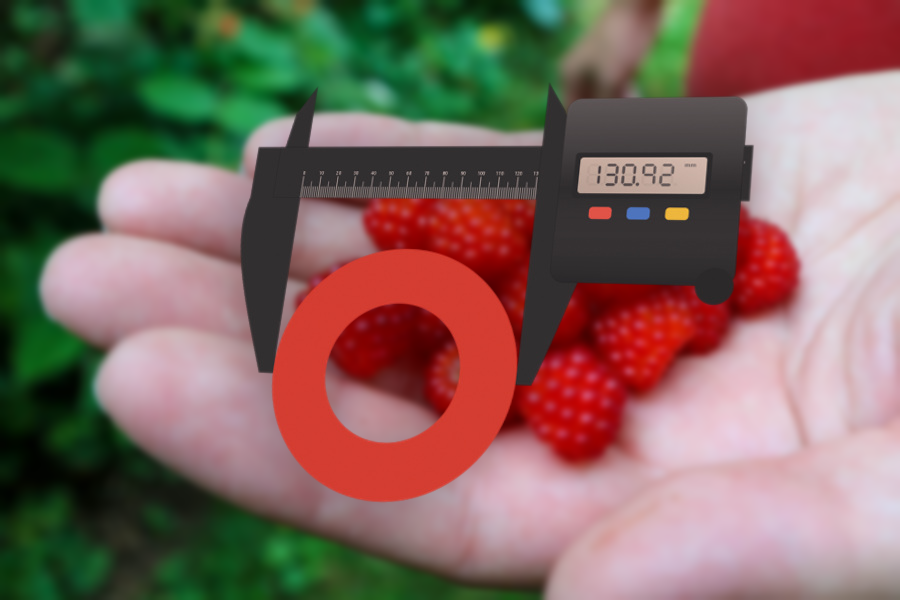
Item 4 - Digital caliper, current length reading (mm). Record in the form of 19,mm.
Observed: 130.92,mm
